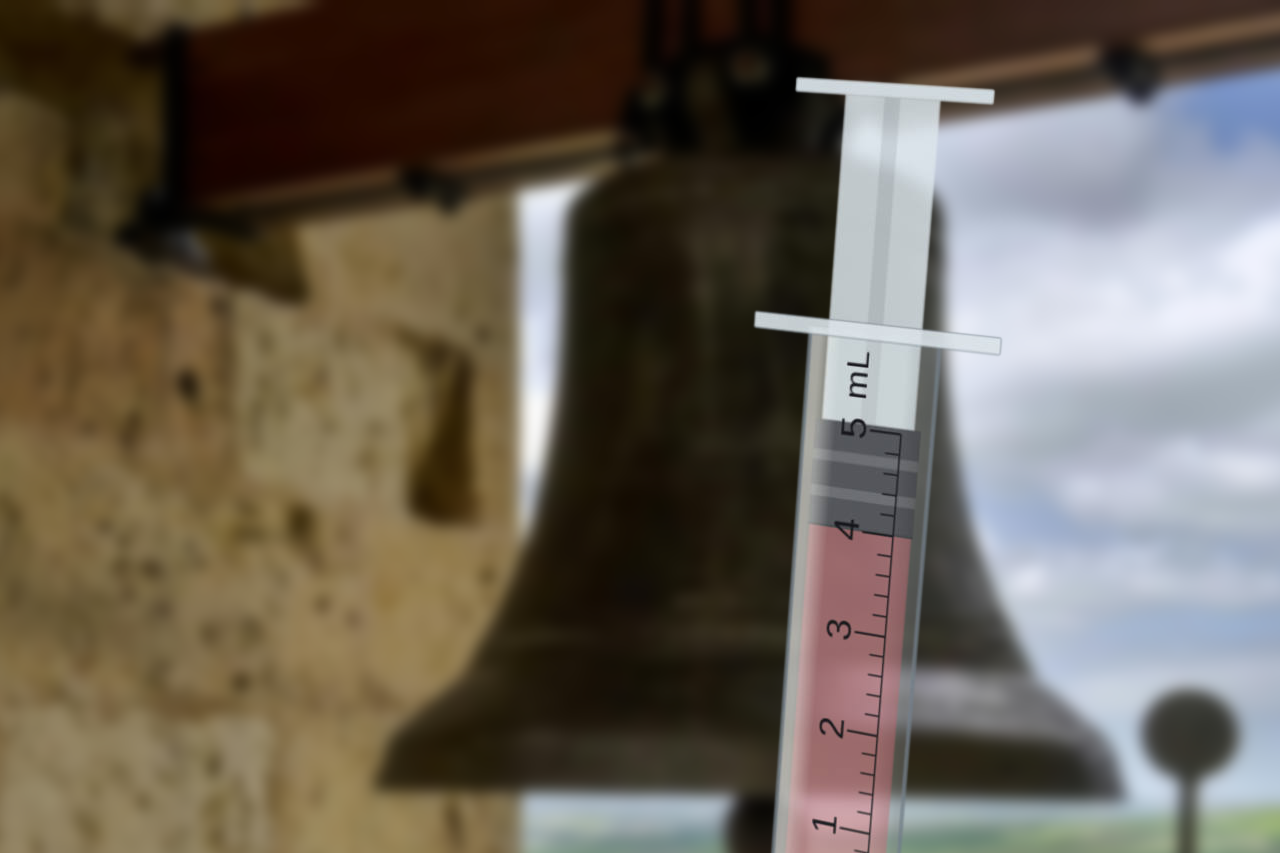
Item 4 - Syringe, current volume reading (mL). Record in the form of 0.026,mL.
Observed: 4,mL
